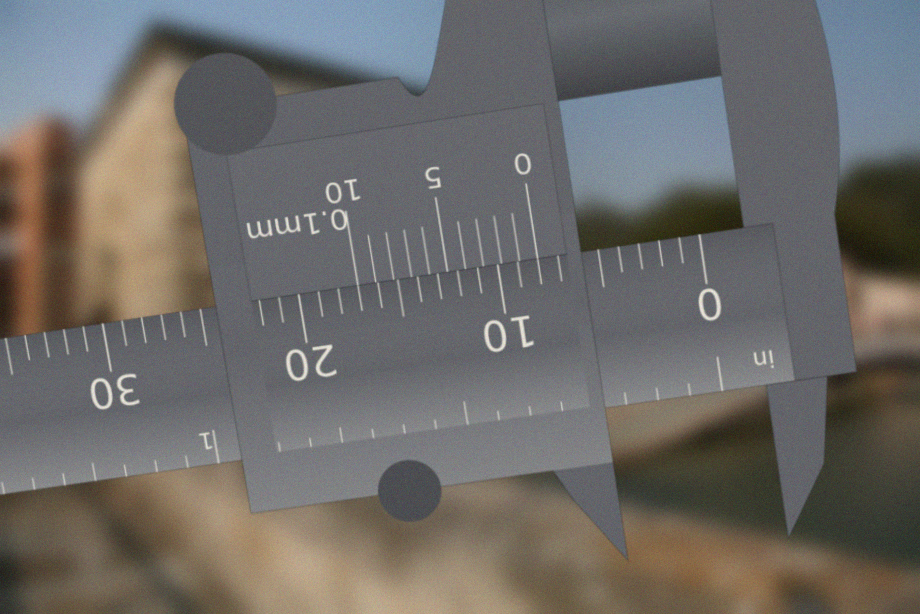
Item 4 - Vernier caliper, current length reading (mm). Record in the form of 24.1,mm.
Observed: 8.0,mm
